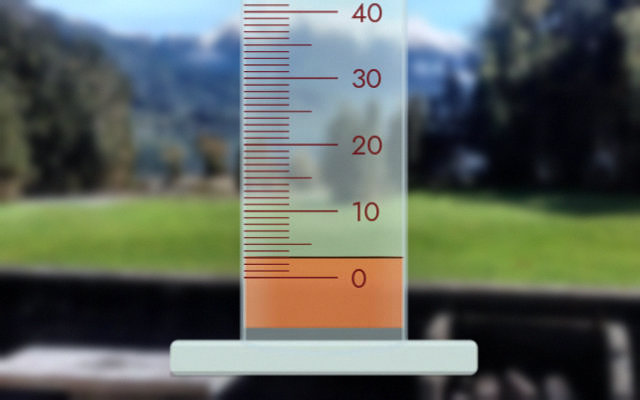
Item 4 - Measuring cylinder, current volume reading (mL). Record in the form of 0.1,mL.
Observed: 3,mL
